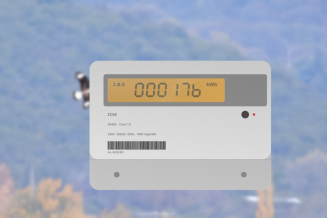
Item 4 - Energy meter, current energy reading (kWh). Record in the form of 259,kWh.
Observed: 176,kWh
